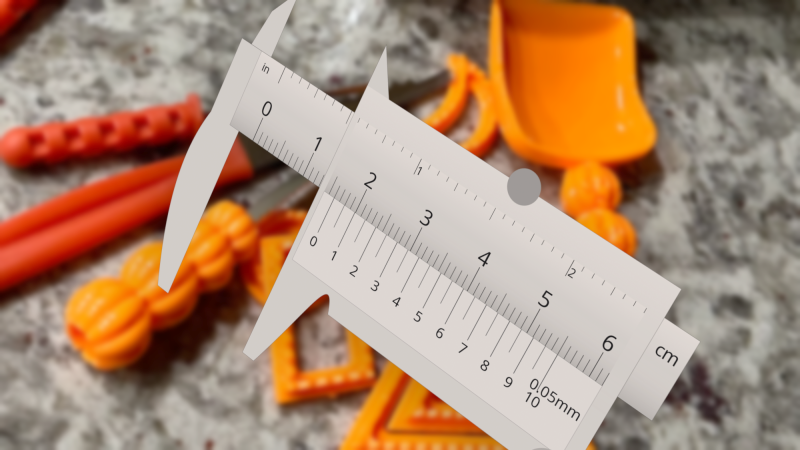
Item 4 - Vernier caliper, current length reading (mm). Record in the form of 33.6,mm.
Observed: 16.0,mm
